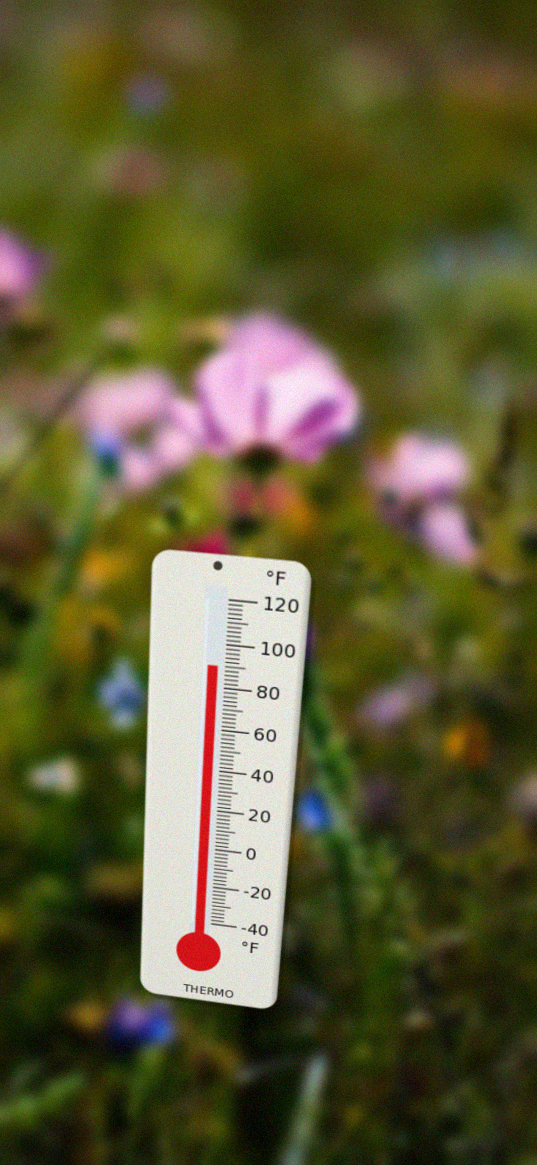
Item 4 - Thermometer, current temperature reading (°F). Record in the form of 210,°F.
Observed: 90,°F
